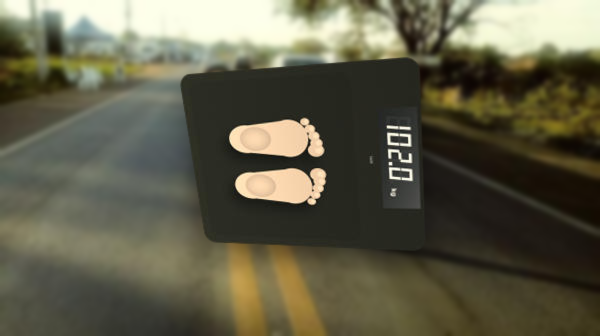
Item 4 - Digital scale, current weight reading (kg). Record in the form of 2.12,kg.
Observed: 102.0,kg
